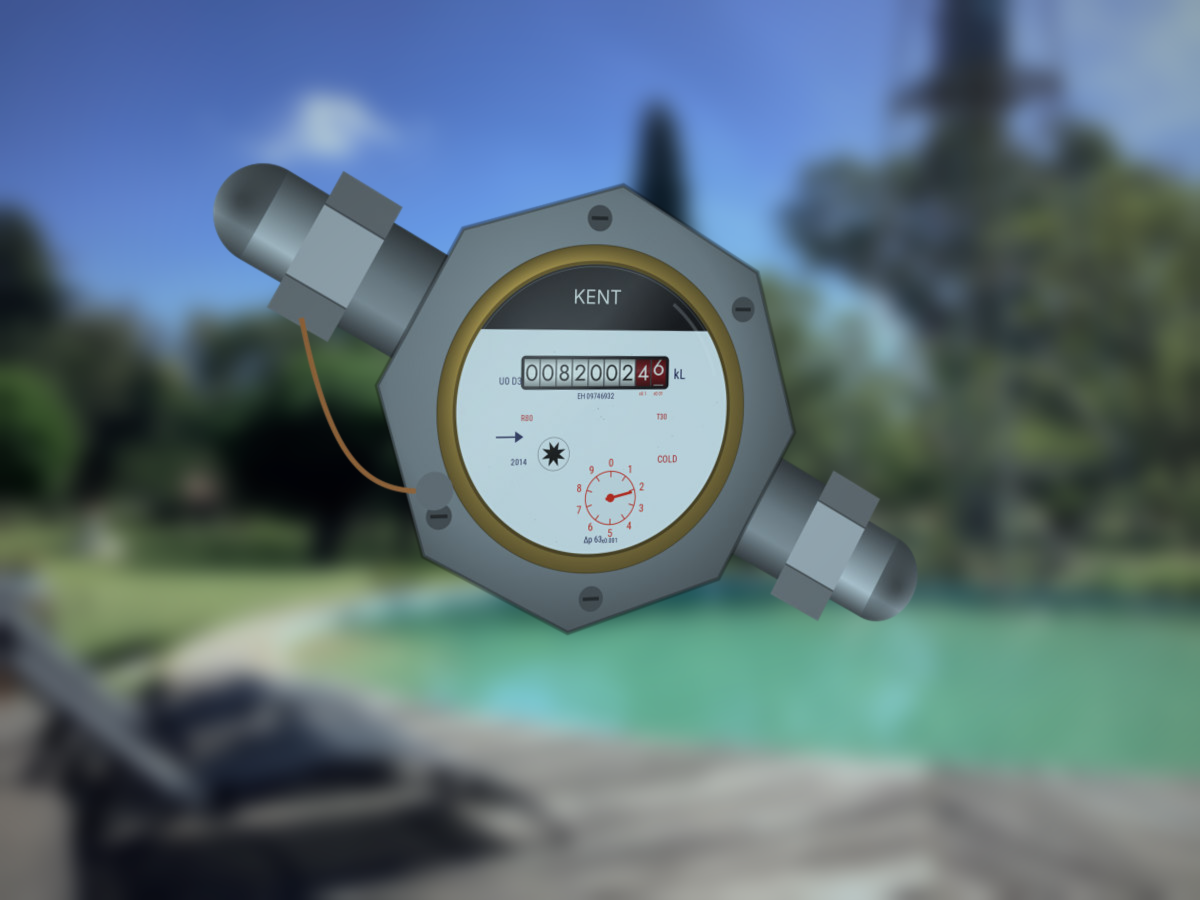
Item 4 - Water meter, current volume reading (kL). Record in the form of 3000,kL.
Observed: 82002.462,kL
